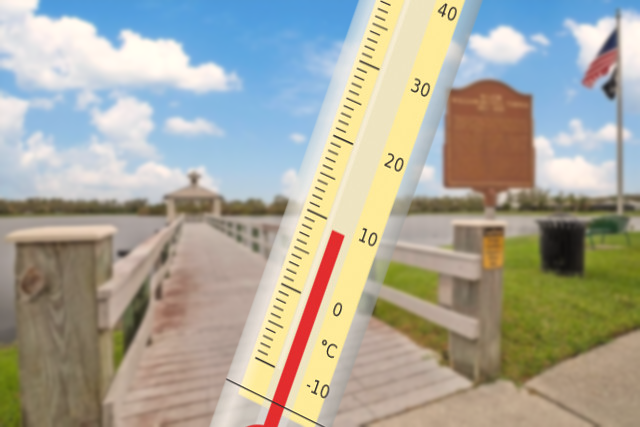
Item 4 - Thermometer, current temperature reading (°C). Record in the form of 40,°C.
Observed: 9,°C
